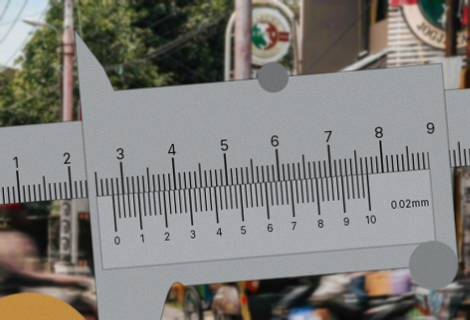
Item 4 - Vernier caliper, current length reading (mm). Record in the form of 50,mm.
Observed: 28.0,mm
